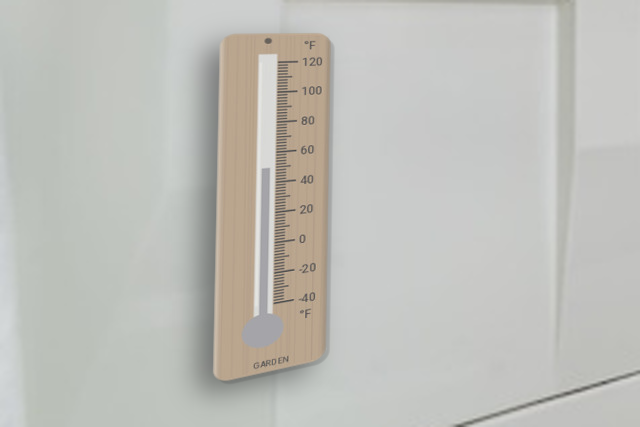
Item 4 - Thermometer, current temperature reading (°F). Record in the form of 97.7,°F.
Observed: 50,°F
